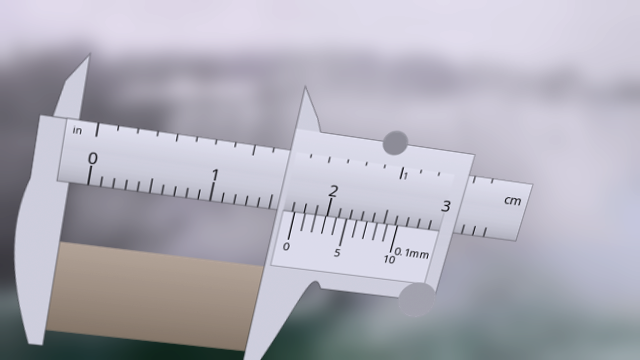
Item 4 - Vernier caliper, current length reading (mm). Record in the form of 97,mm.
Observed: 17.2,mm
